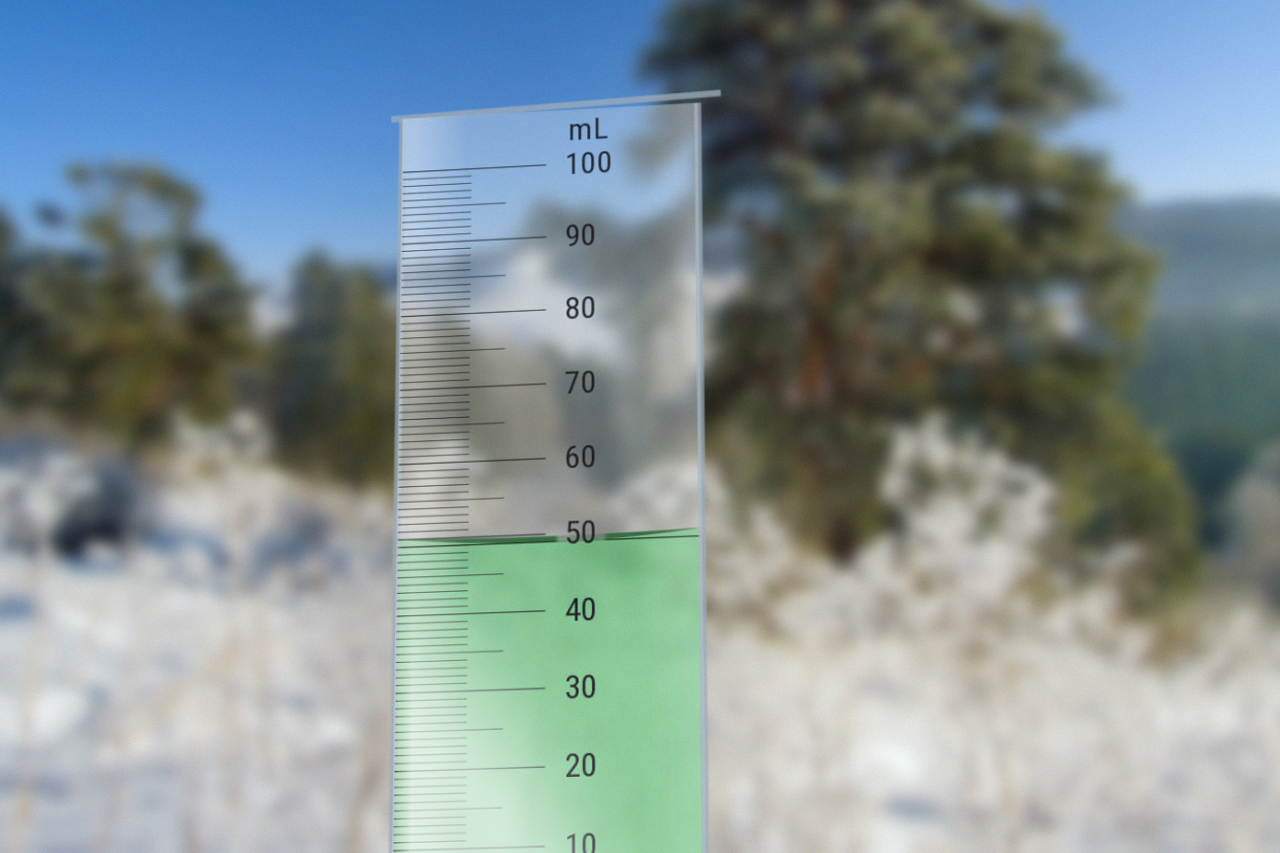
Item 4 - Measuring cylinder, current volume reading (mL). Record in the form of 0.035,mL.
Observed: 49,mL
